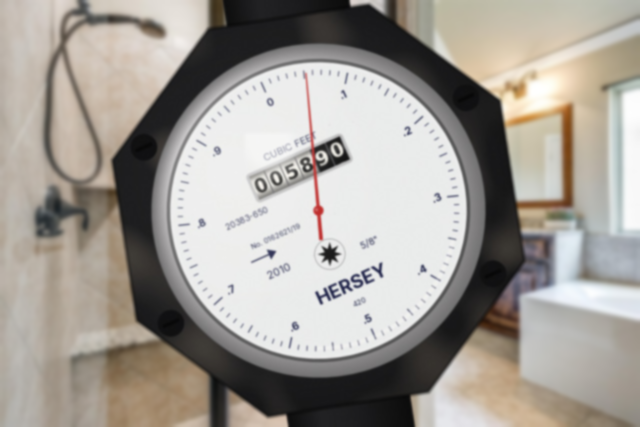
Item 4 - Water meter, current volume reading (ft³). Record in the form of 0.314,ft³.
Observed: 5890.05,ft³
